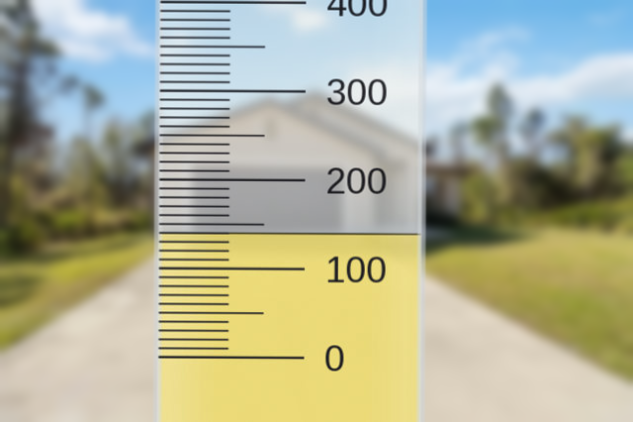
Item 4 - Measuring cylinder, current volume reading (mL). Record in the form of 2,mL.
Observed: 140,mL
